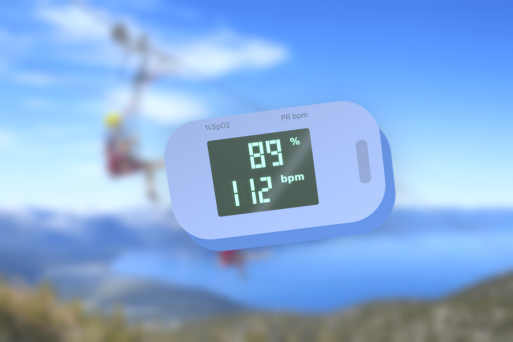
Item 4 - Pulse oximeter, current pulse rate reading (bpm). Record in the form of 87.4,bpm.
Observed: 112,bpm
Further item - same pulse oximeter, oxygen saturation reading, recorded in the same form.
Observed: 89,%
